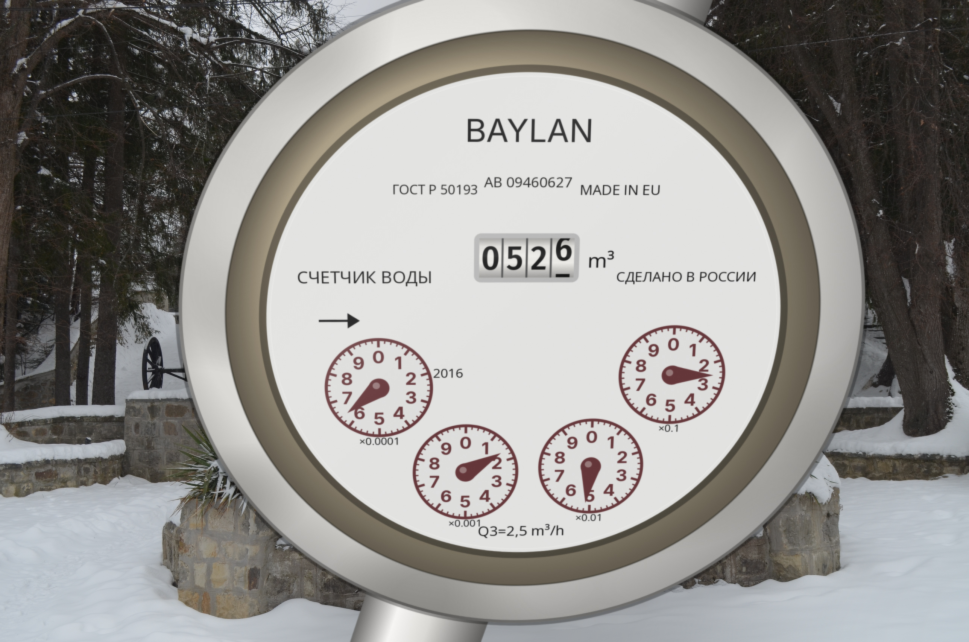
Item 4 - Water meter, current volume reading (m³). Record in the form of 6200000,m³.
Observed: 526.2516,m³
